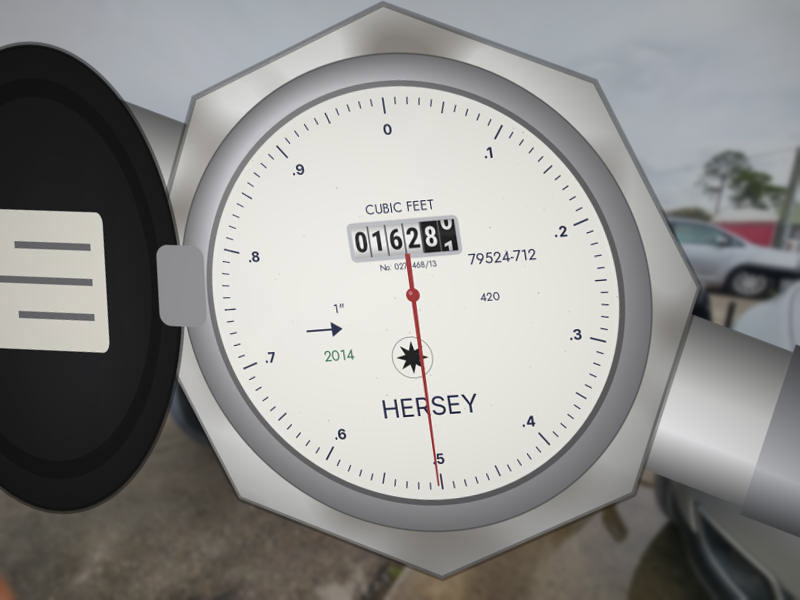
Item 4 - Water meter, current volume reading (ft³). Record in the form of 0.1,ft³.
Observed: 16280.50,ft³
